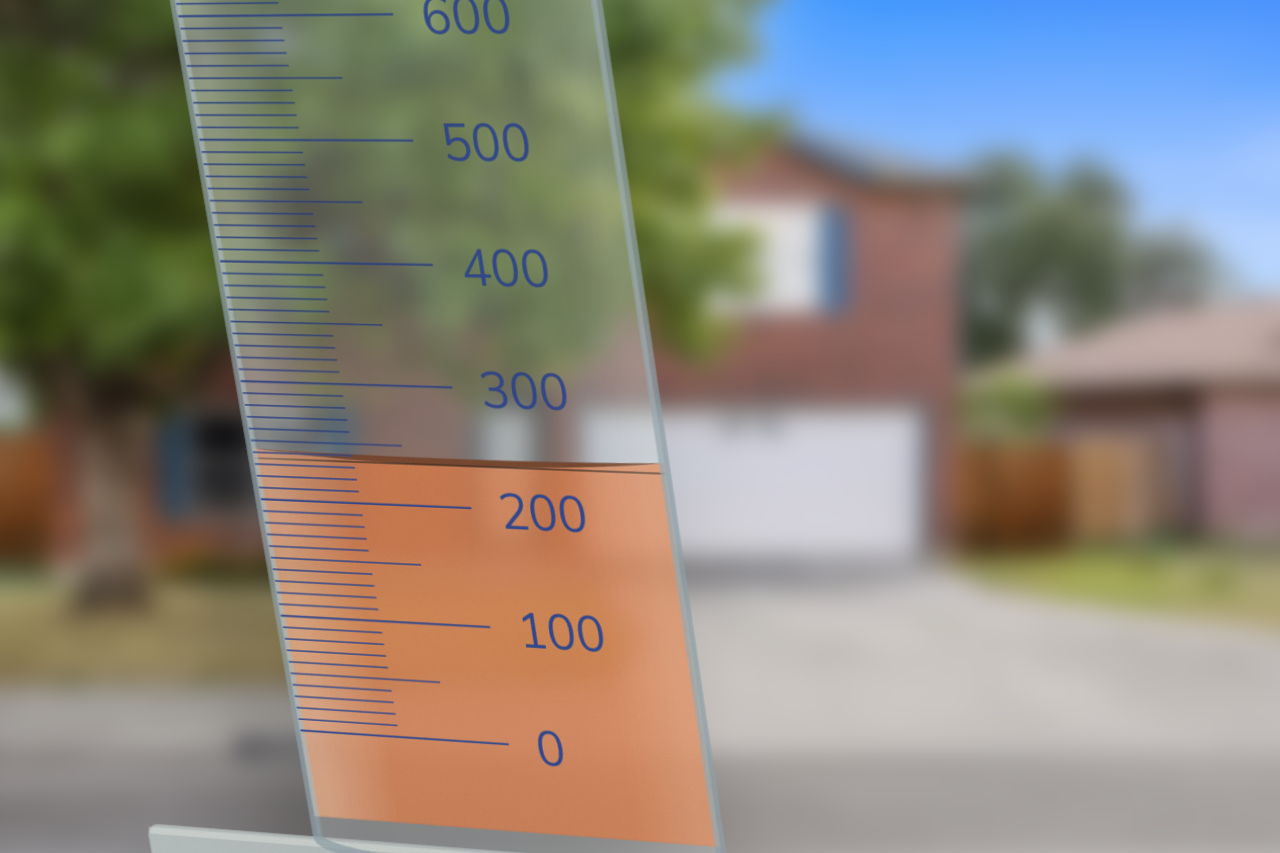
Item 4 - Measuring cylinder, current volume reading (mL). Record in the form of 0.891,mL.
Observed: 235,mL
